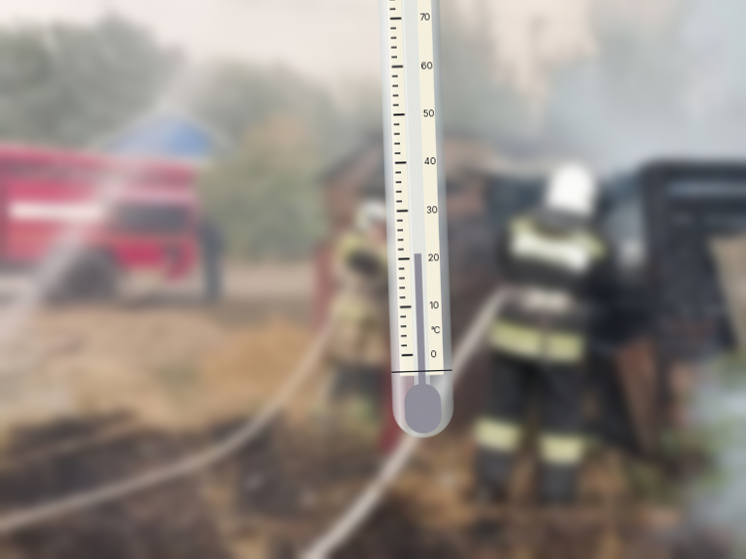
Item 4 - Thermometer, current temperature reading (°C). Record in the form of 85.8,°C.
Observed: 21,°C
